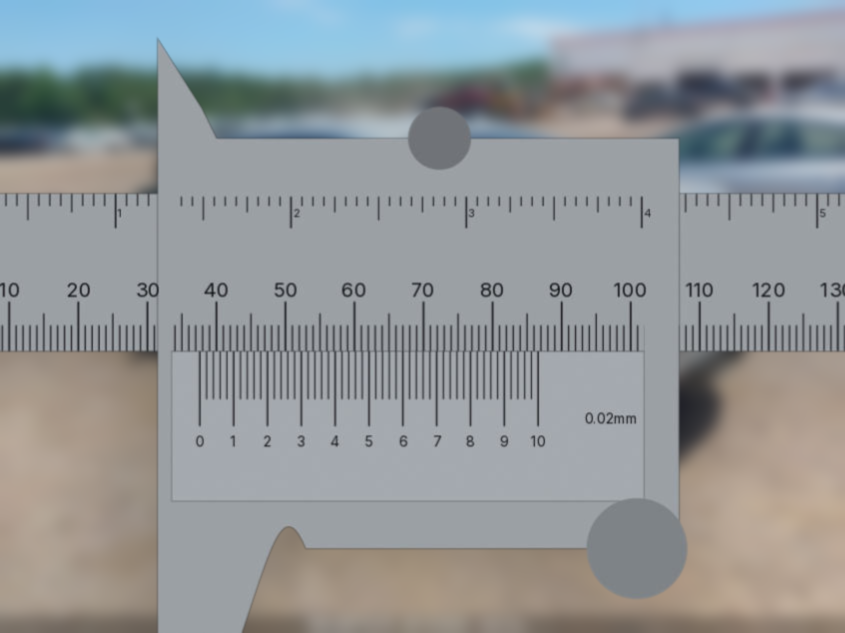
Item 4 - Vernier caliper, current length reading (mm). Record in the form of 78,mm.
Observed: 37.6,mm
